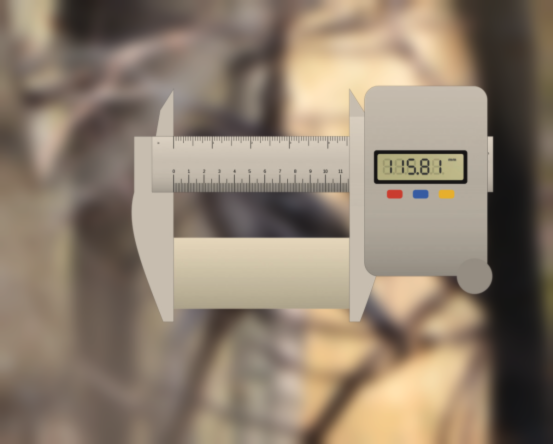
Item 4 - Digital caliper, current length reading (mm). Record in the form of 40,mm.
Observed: 115.81,mm
